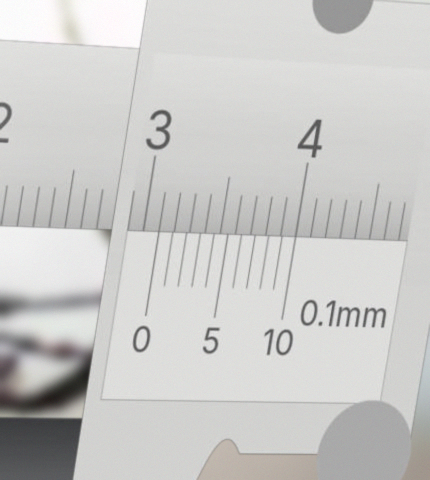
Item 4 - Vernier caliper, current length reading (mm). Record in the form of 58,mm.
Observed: 31.0,mm
